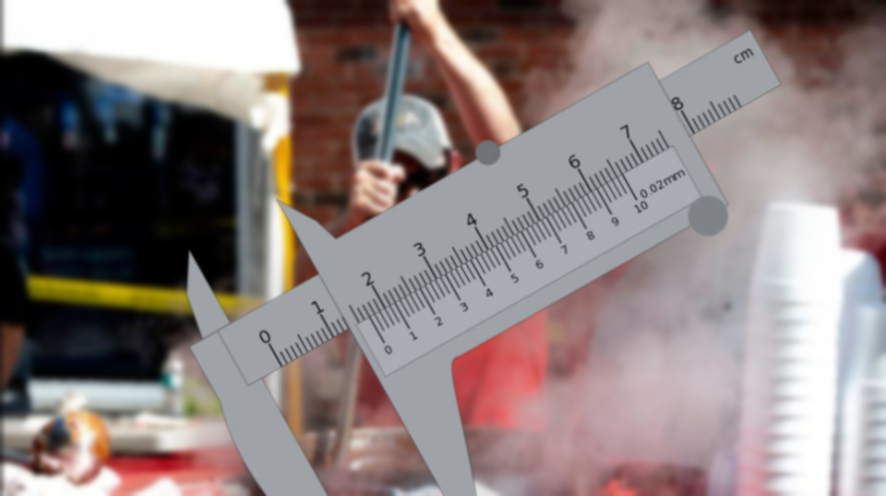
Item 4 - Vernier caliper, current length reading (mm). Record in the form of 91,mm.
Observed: 17.0,mm
